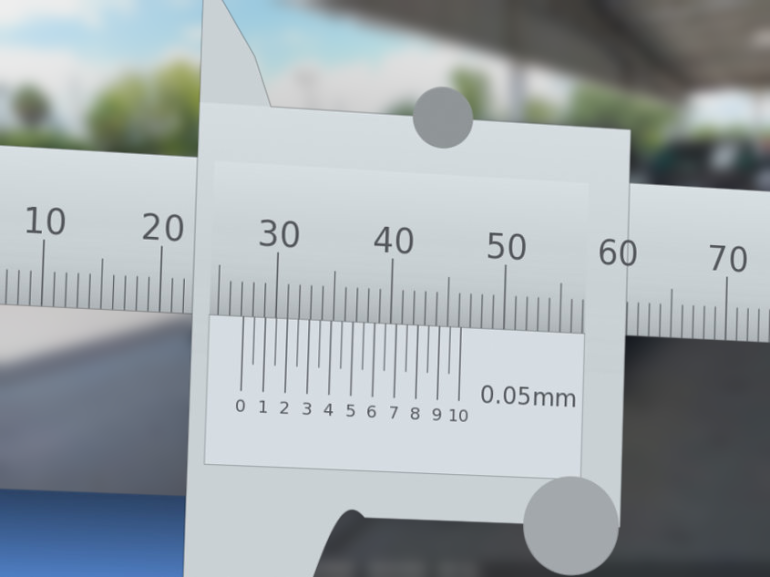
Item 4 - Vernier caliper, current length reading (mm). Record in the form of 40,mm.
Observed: 27.2,mm
